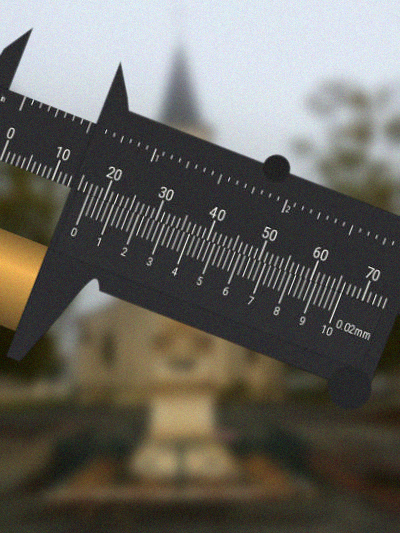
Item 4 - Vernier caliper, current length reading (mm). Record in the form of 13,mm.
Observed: 17.0,mm
